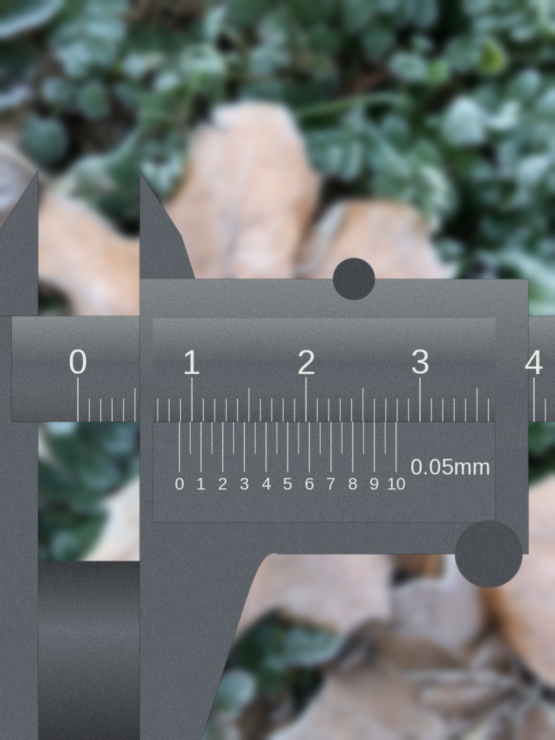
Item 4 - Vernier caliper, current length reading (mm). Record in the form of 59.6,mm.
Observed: 8.9,mm
